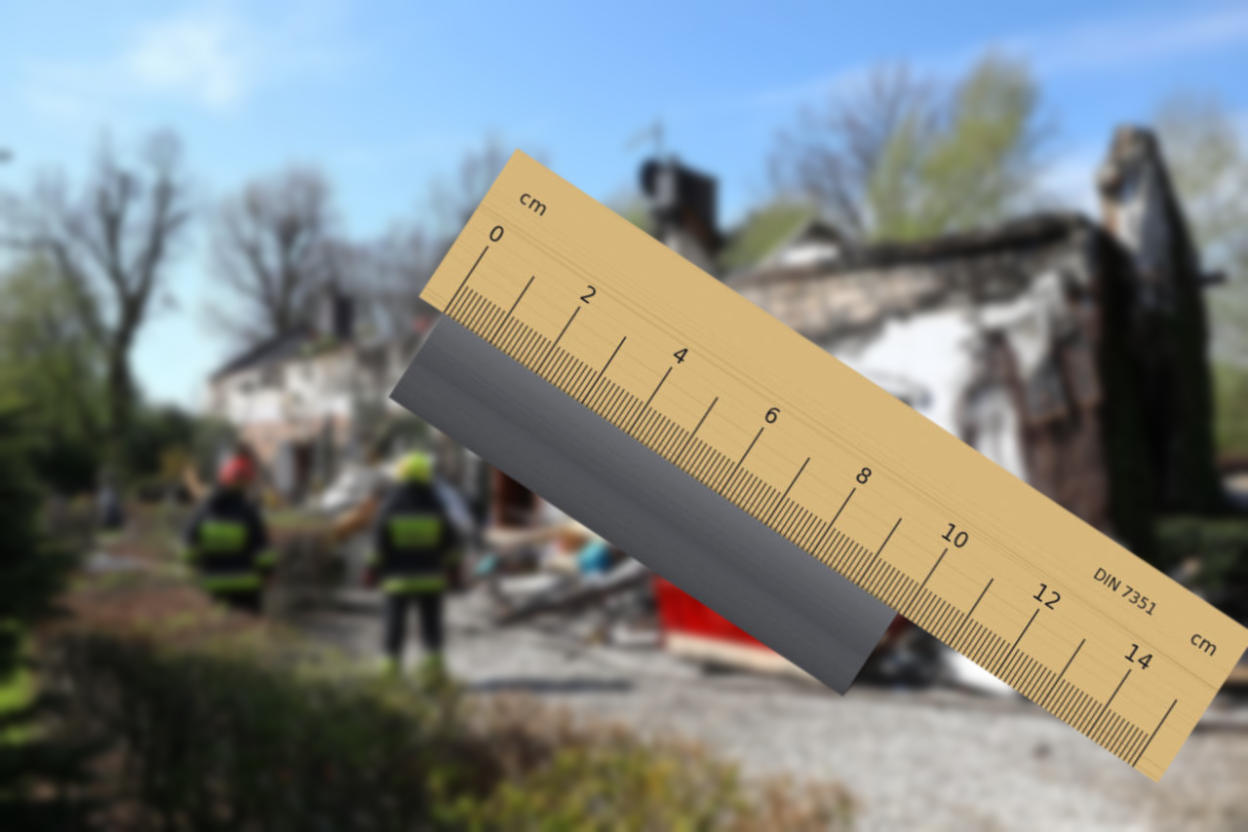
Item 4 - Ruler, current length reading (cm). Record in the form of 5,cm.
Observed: 9.9,cm
